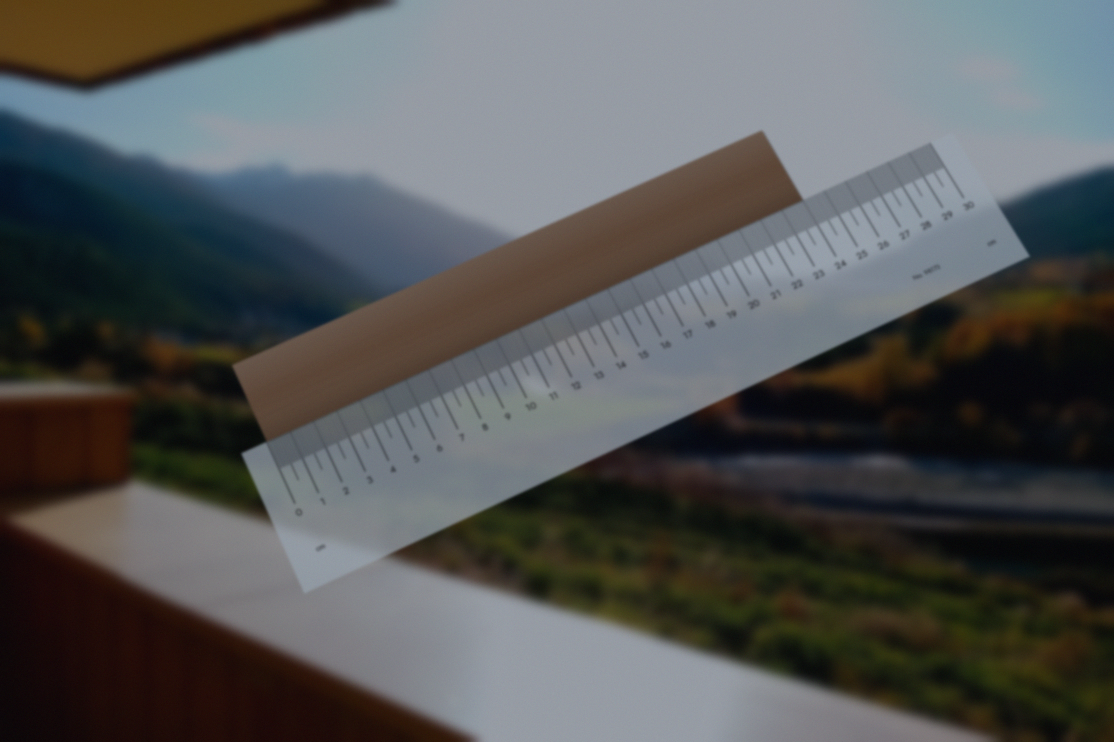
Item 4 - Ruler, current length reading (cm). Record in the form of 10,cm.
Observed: 24,cm
